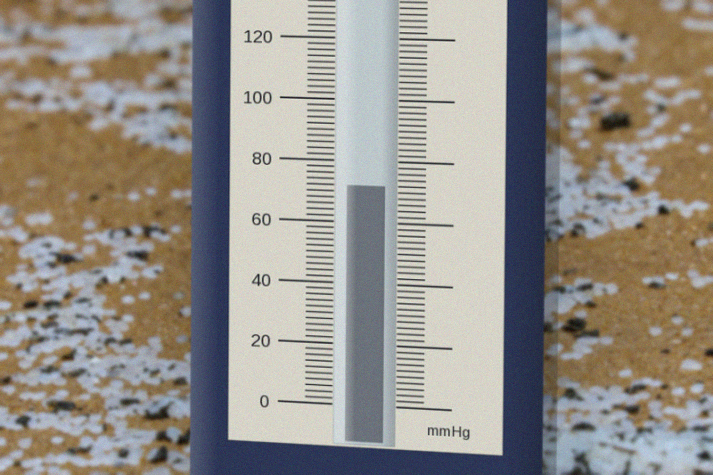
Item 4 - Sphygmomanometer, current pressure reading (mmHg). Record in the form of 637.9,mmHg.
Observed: 72,mmHg
